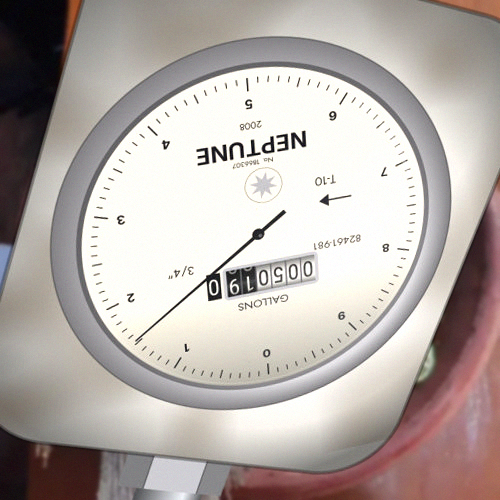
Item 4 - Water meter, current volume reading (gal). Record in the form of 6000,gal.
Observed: 50191.5,gal
